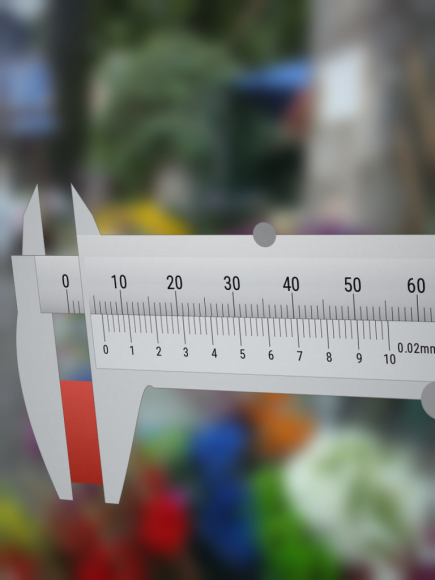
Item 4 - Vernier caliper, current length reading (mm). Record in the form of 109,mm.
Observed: 6.2,mm
